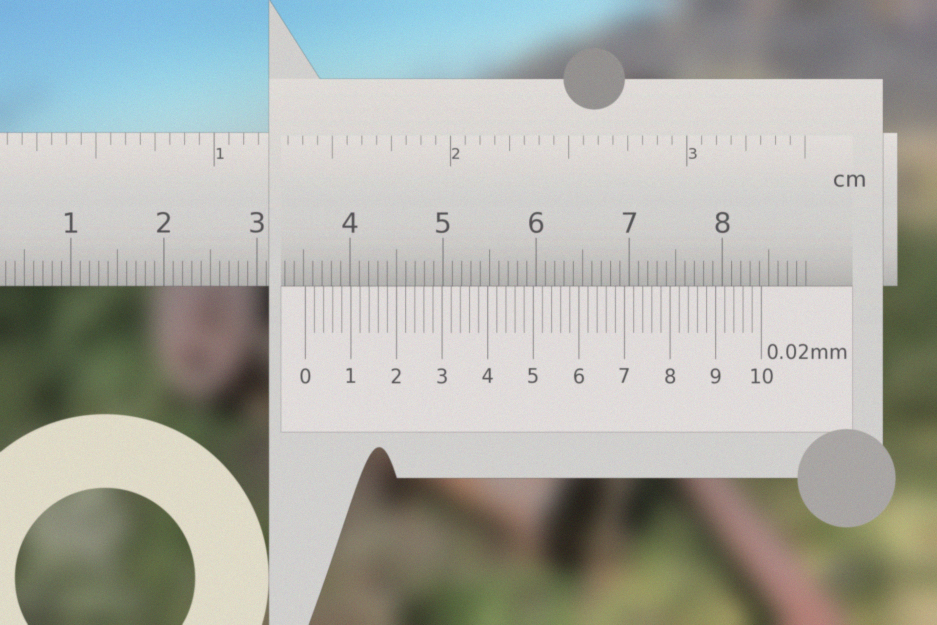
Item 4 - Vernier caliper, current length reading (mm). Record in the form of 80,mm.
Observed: 35.2,mm
